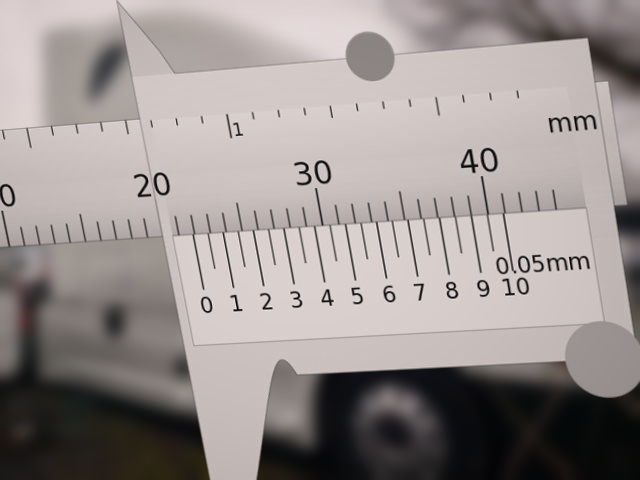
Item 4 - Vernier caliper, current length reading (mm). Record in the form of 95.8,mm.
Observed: 21.9,mm
